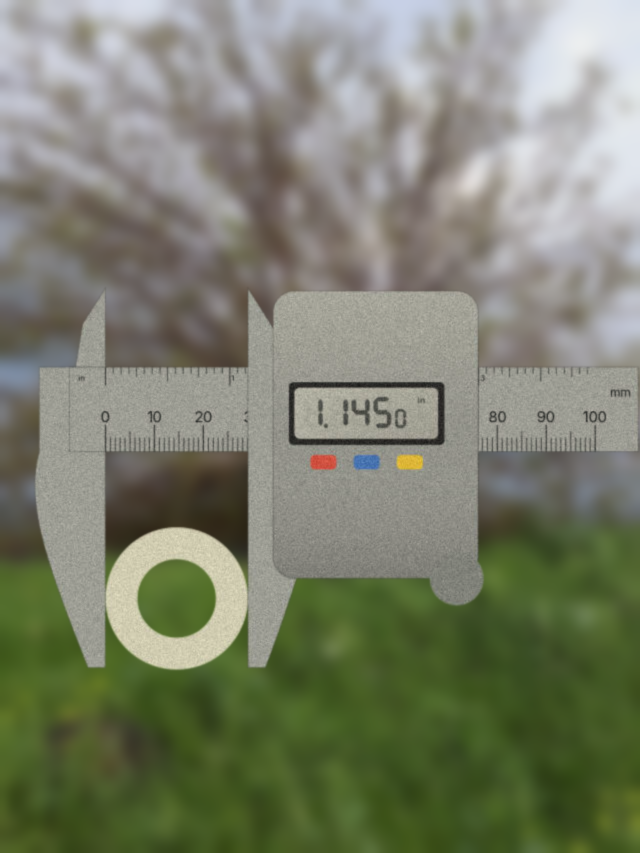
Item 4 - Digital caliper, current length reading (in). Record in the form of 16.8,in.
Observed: 1.1450,in
